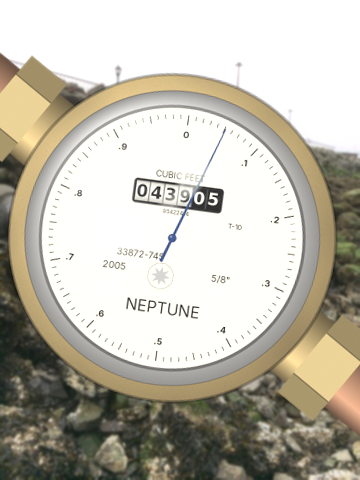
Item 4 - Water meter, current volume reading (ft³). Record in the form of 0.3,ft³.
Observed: 43905.05,ft³
